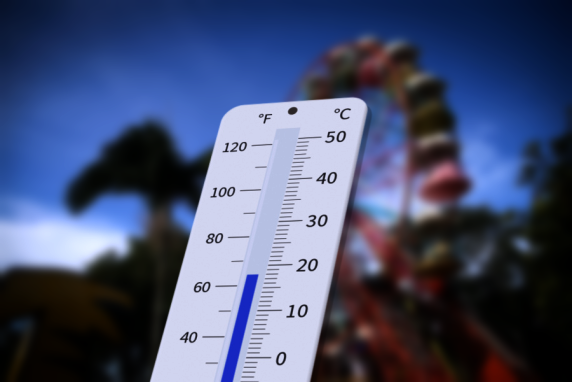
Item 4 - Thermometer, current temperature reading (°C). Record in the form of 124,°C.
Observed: 18,°C
